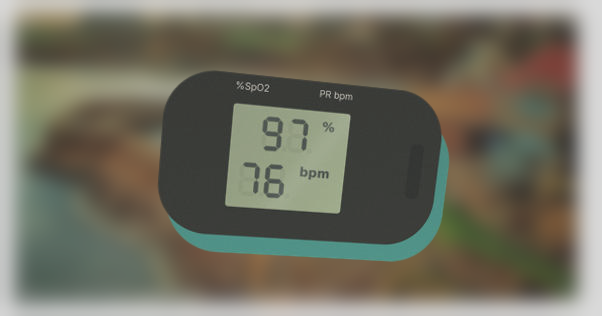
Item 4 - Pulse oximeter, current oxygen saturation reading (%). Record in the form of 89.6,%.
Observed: 97,%
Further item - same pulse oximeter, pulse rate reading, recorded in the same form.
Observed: 76,bpm
